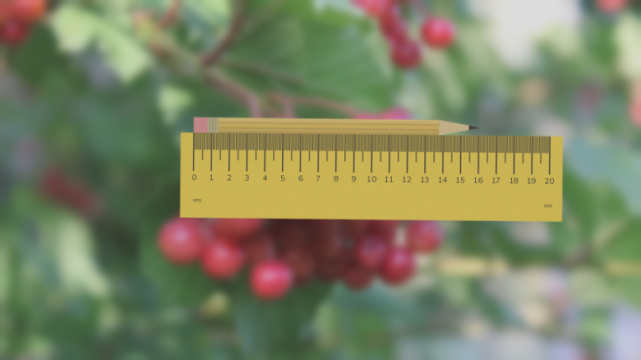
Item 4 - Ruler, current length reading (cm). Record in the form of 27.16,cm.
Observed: 16,cm
